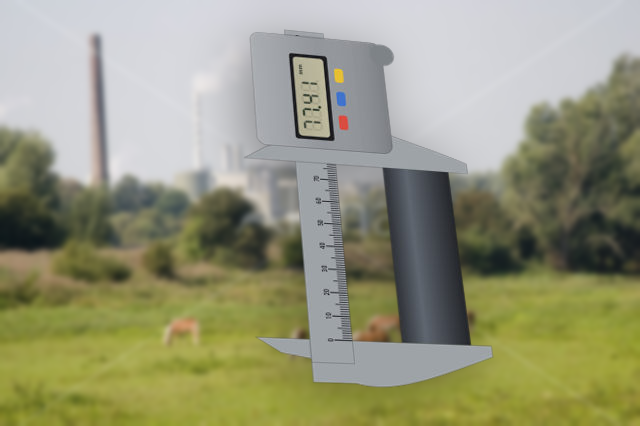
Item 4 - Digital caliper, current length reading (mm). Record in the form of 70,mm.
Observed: 77.41,mm
